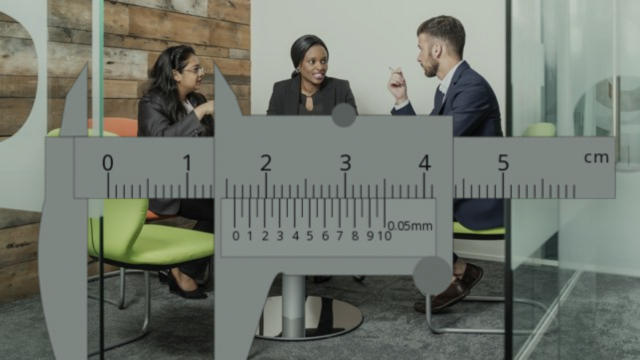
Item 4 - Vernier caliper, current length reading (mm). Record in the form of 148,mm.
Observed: 16.0,mm
